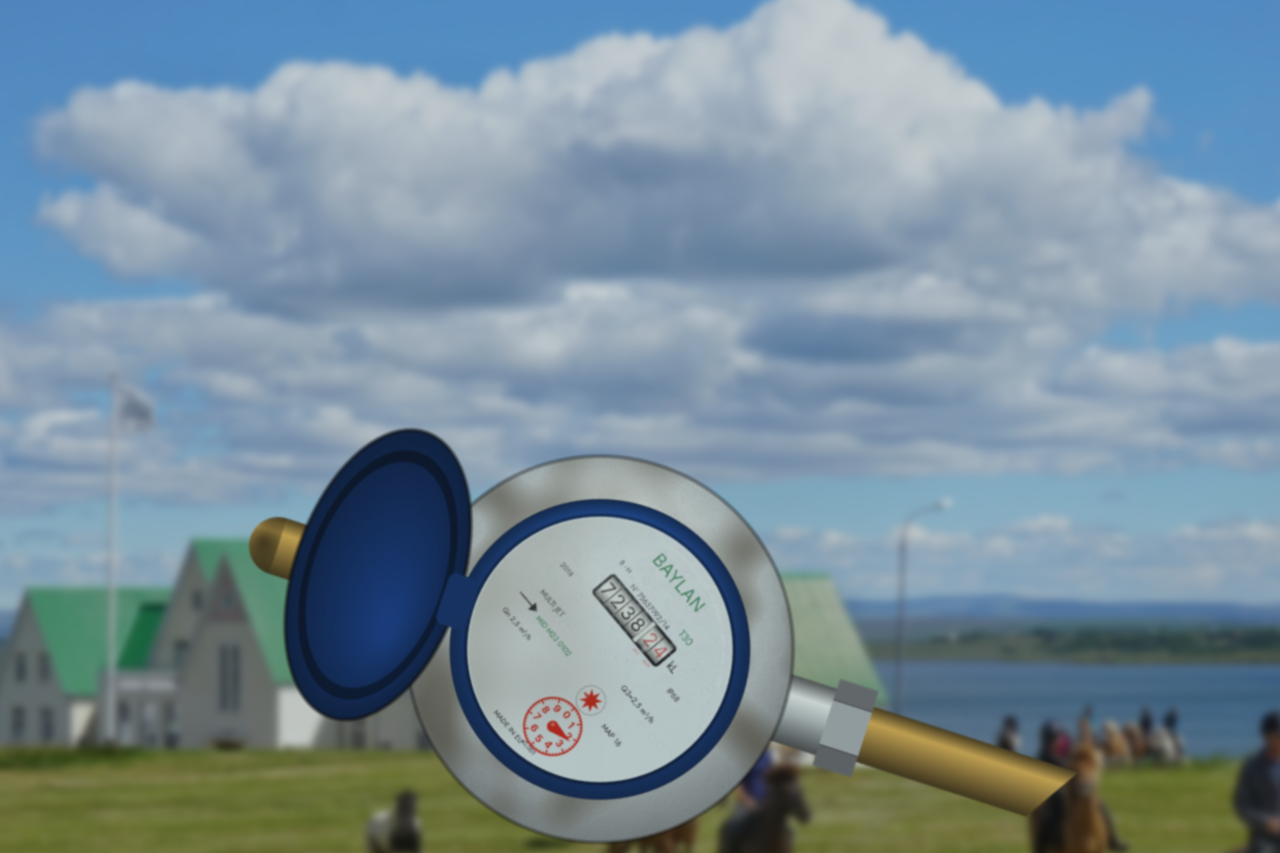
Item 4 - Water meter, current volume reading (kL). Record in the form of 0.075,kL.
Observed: 7238.242,kL
